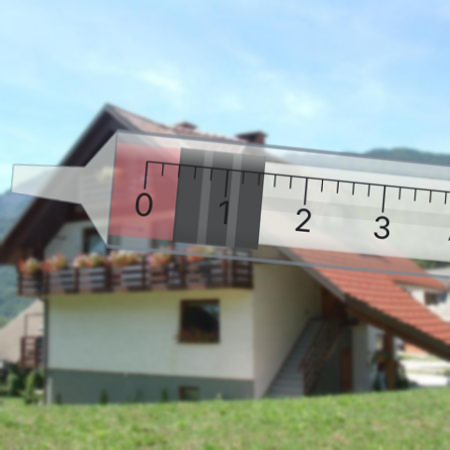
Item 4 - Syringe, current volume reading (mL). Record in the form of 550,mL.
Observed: 0.4,mL
